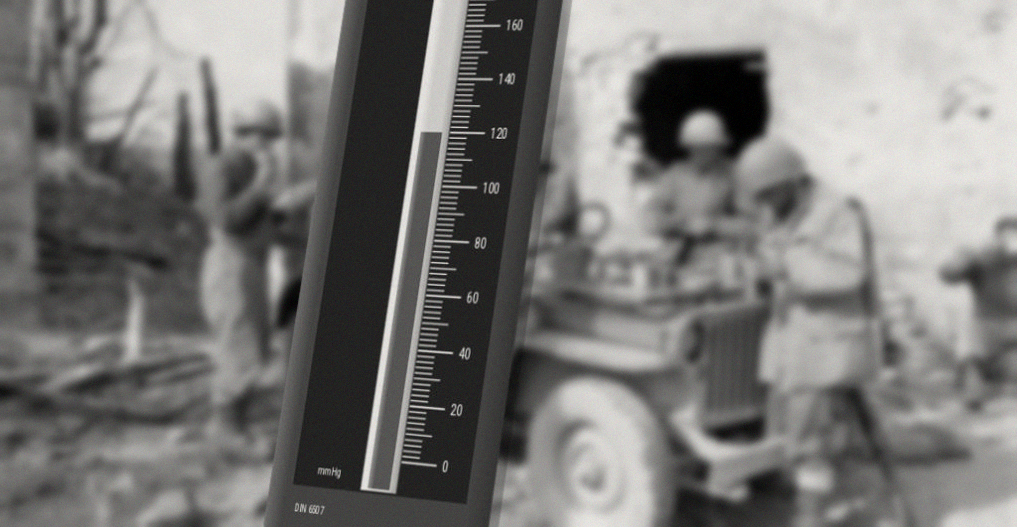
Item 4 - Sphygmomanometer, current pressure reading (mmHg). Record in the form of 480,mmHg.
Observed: 120,mmHg
